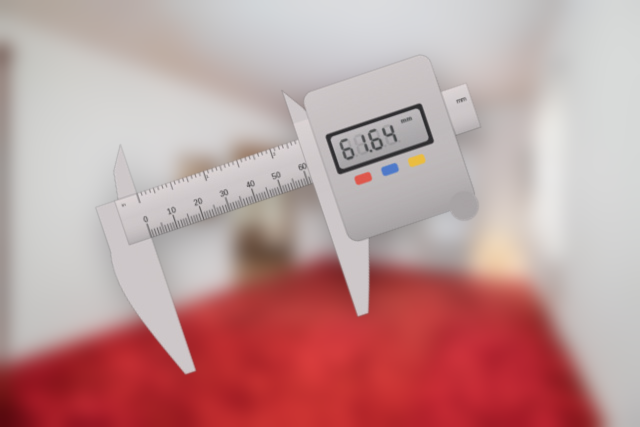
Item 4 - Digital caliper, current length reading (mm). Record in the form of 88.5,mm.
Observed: 61.64,mm
